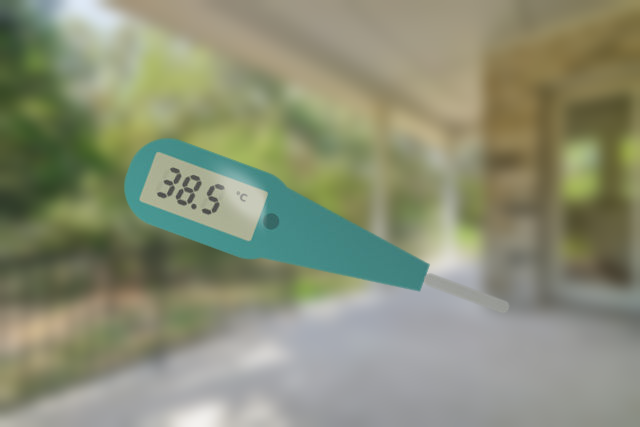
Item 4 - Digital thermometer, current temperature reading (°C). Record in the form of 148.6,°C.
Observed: 38.5,°C
